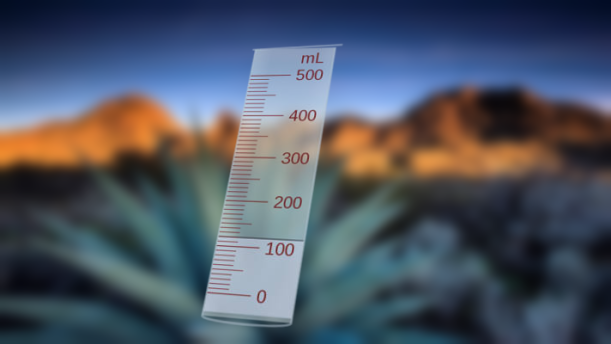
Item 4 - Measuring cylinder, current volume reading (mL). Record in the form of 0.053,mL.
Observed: 120,mL
